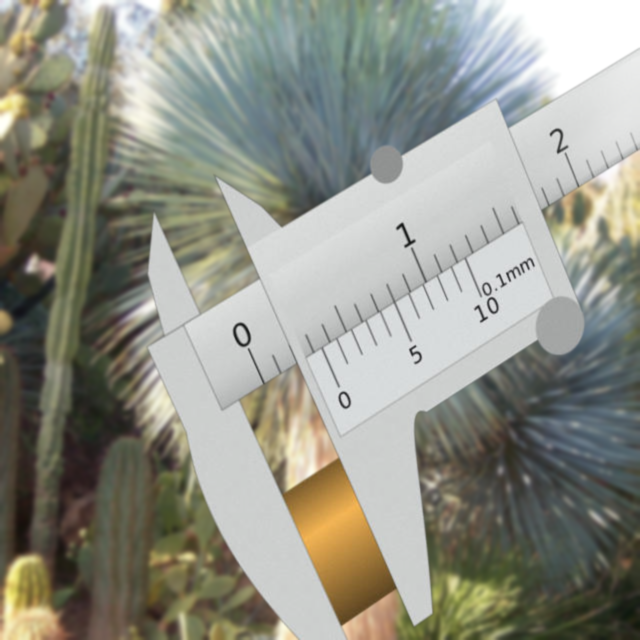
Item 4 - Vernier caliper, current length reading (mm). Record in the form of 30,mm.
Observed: 3.5,mm
